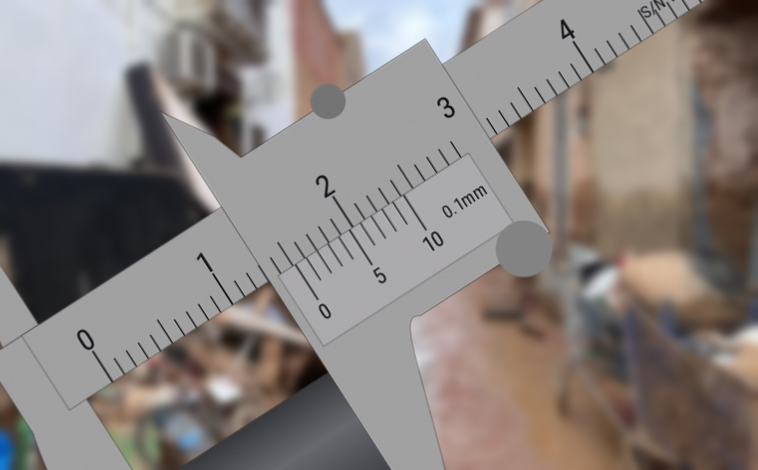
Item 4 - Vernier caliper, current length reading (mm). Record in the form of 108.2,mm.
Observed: 15.2,mm
